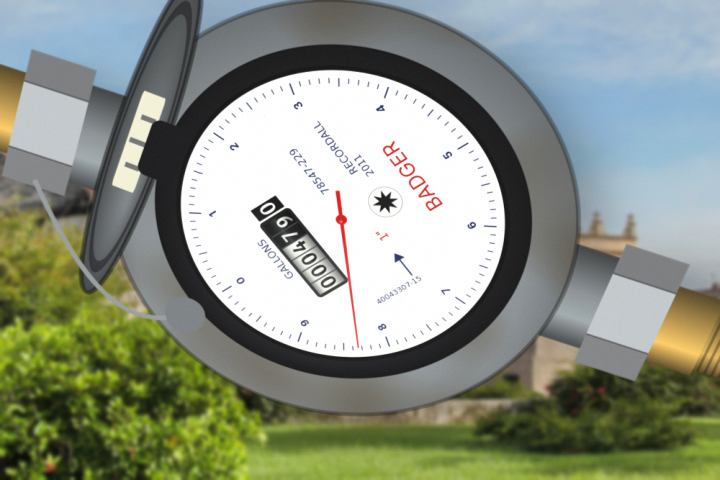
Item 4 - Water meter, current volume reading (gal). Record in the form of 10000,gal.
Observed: 4788.3,gal
